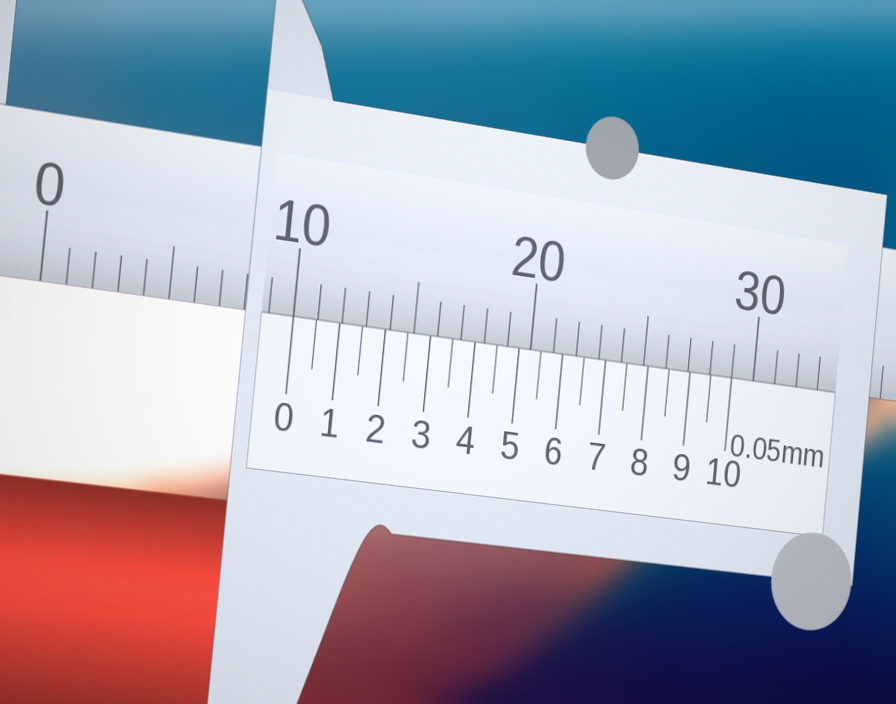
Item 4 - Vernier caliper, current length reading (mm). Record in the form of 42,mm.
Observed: 10.0,mm
